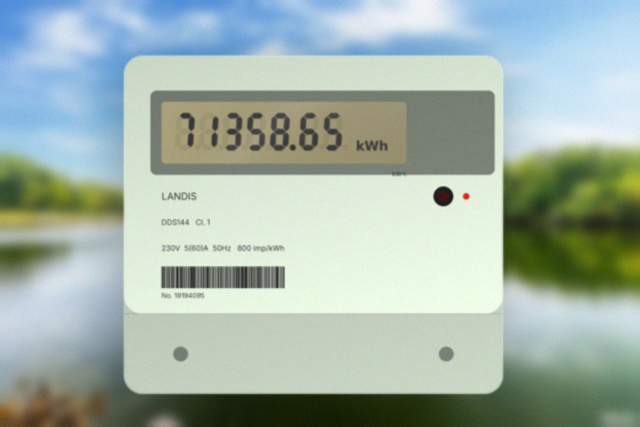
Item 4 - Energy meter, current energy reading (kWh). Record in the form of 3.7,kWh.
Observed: 71358.65,kWh
